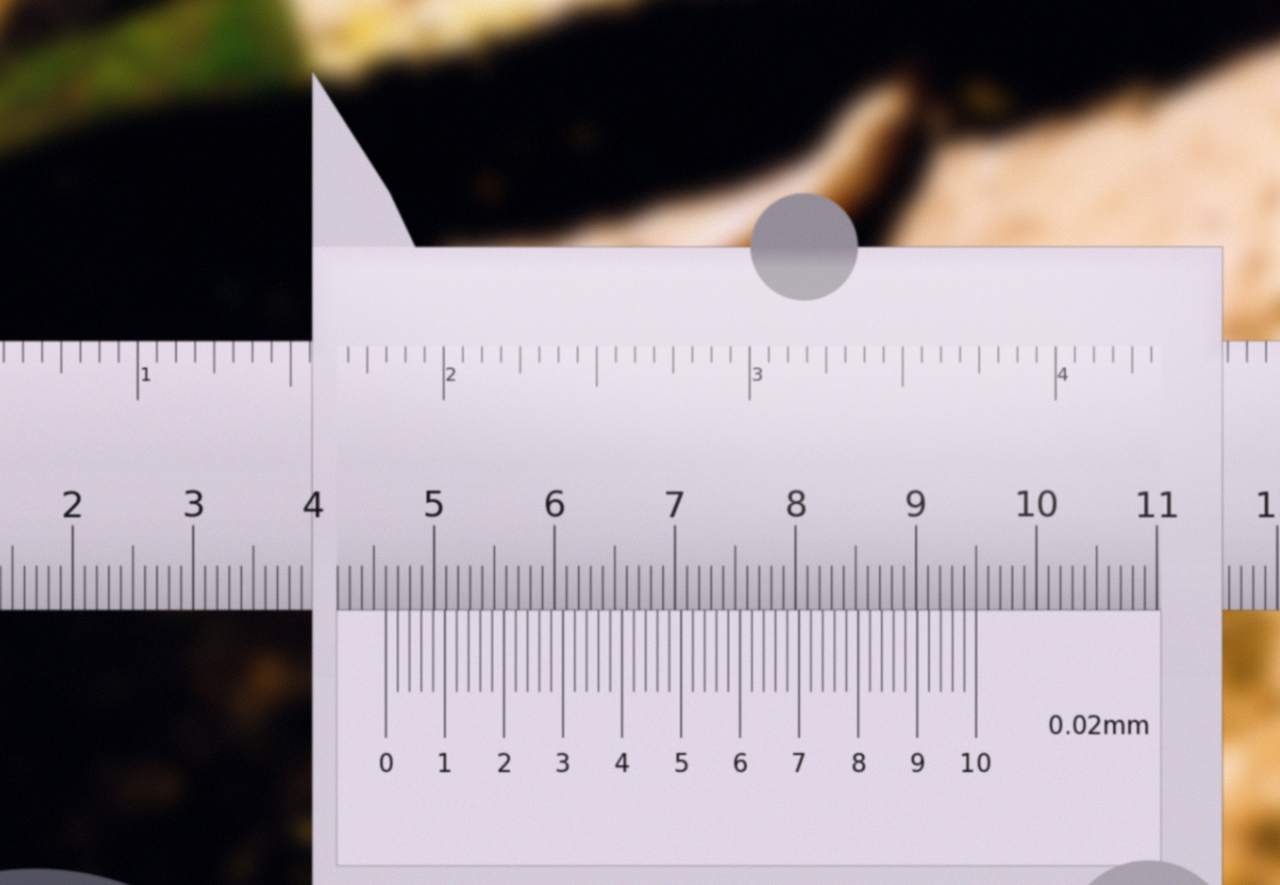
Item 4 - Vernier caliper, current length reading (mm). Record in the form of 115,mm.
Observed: 46.0,mm
